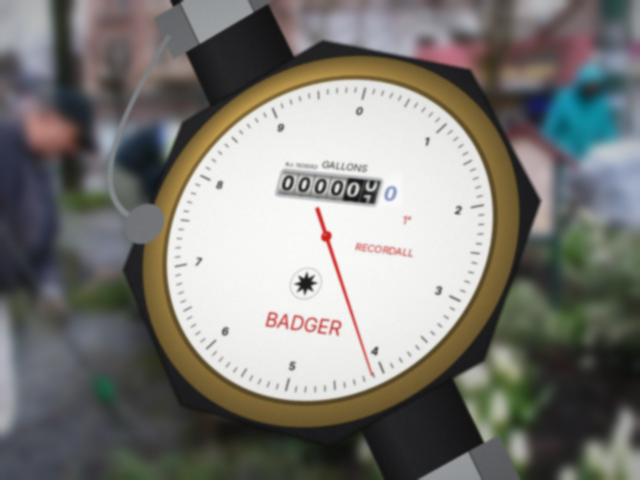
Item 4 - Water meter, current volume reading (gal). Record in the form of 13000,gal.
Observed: 4.1,gal
